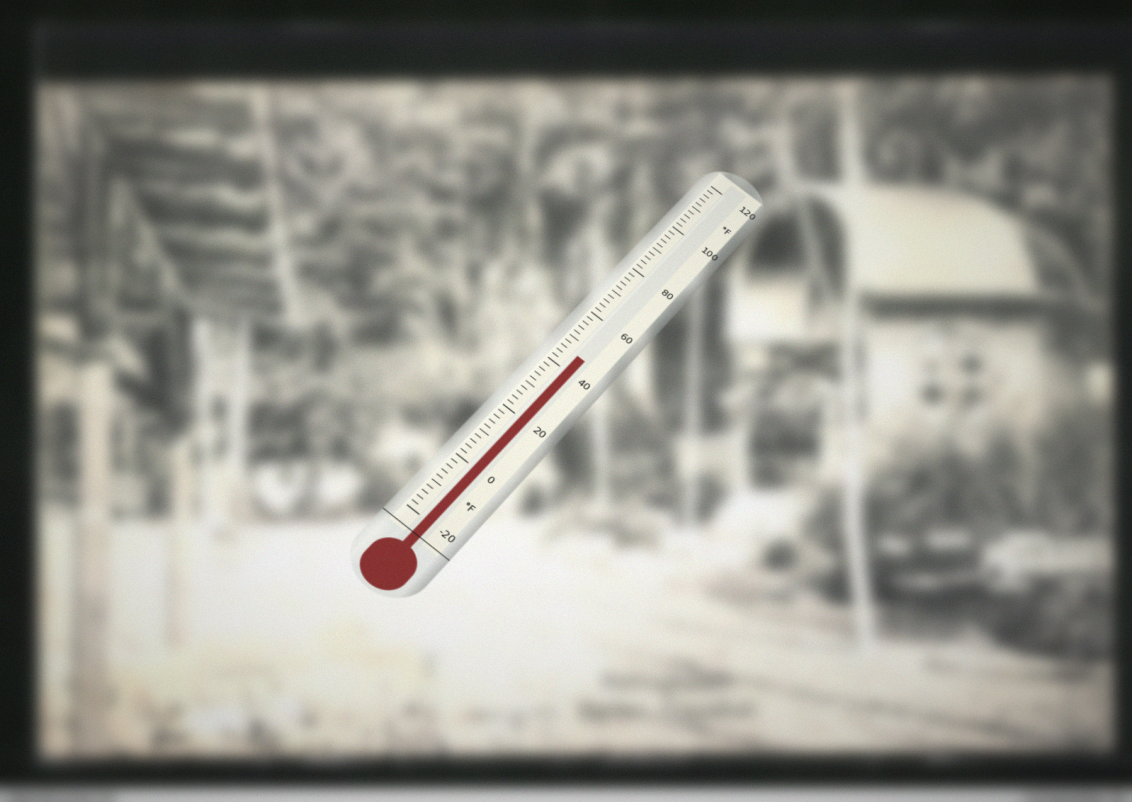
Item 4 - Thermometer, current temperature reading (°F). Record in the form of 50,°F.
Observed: 46,°F
